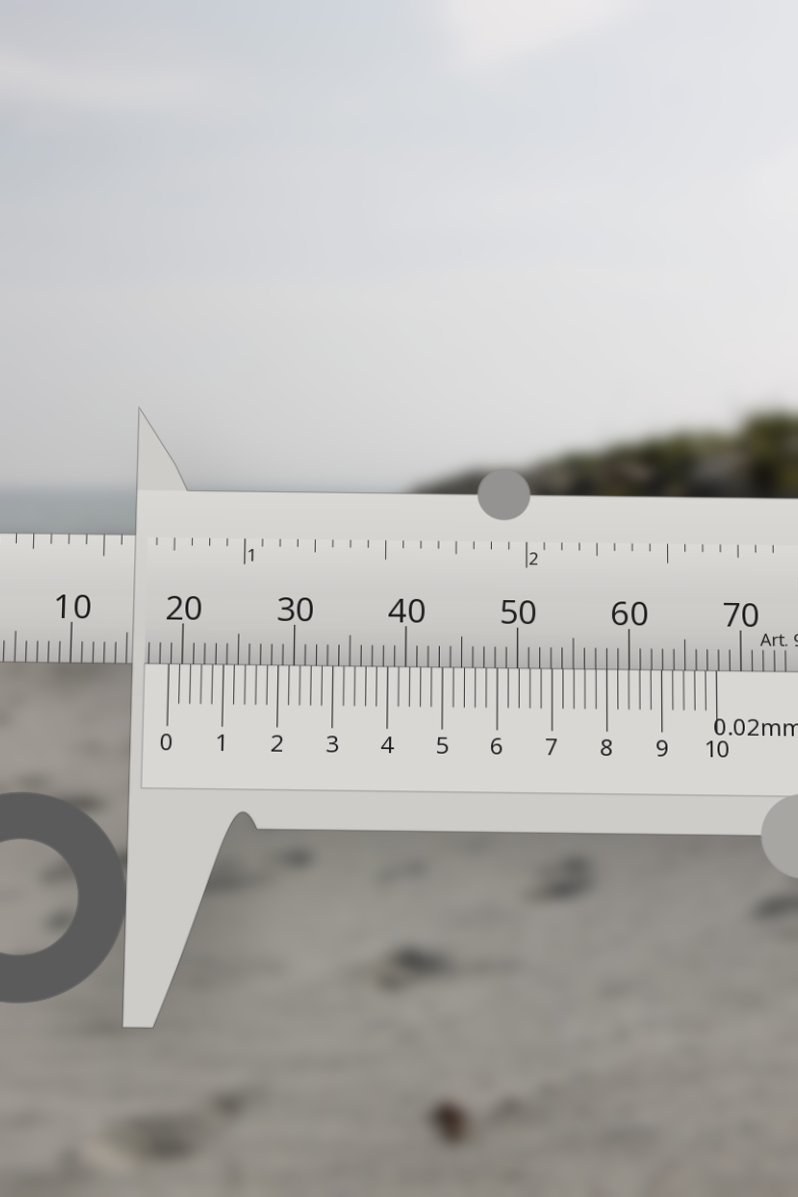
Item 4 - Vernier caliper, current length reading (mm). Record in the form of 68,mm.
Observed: 18.8,mm
